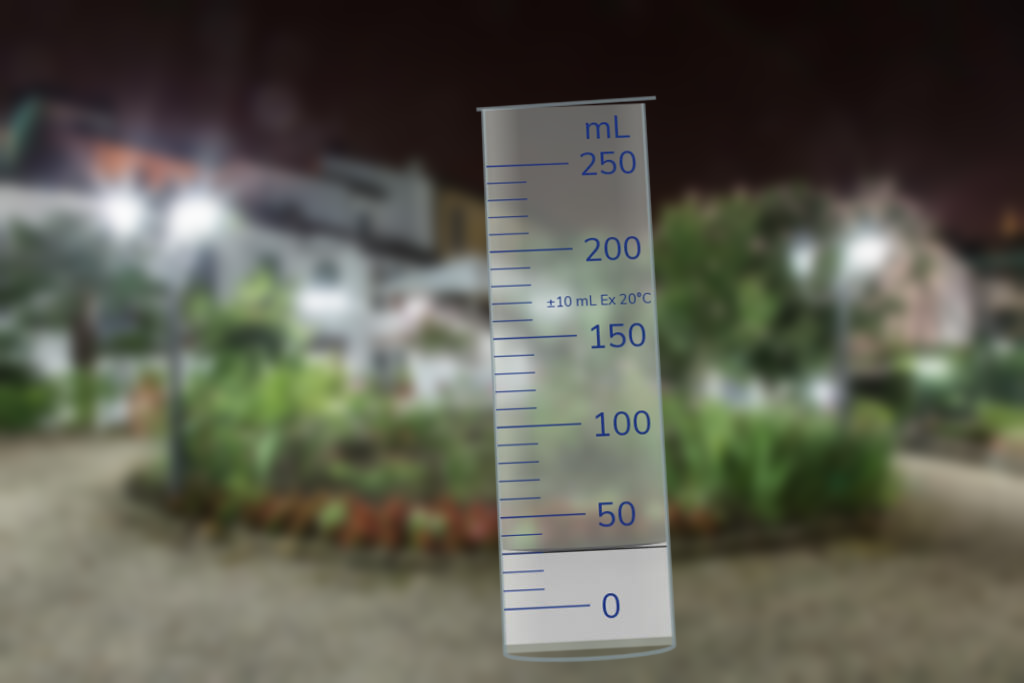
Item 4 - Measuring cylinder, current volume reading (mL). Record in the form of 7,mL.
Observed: 30,mL
